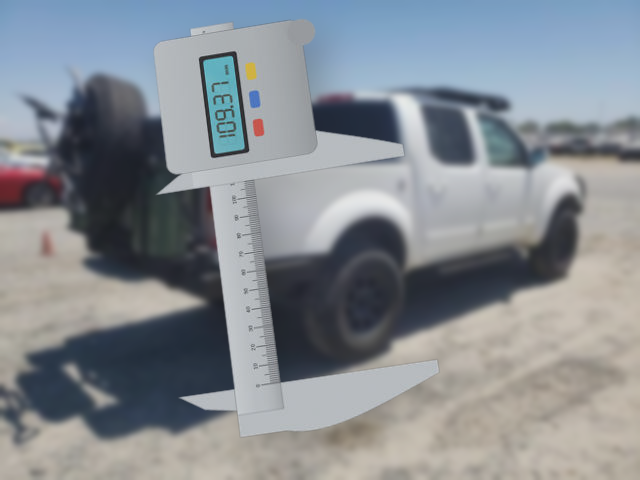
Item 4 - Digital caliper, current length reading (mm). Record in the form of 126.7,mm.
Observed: 109.37,mm
